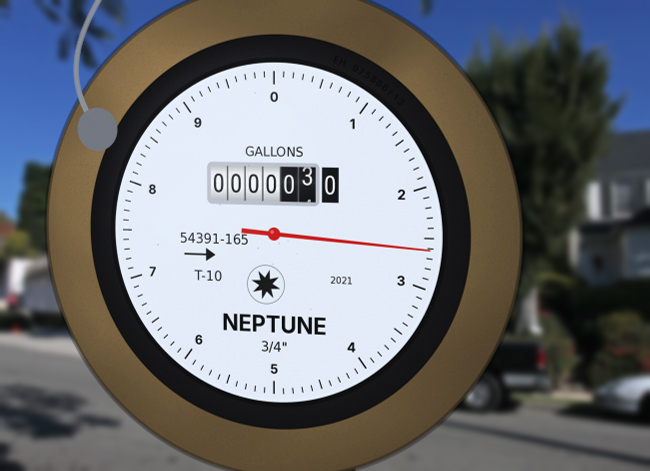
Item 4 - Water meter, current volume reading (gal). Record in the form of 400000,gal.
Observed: 32.6,gal
